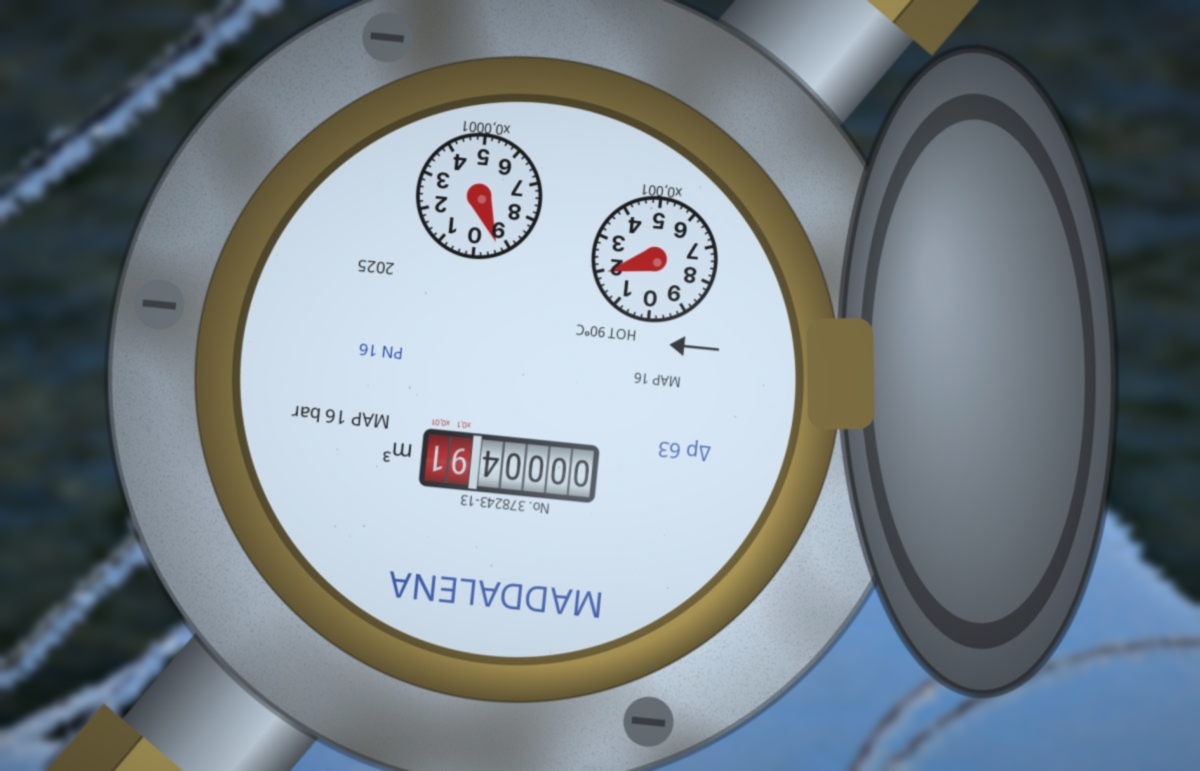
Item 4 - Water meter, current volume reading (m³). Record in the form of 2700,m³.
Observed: 4.9119,m³
